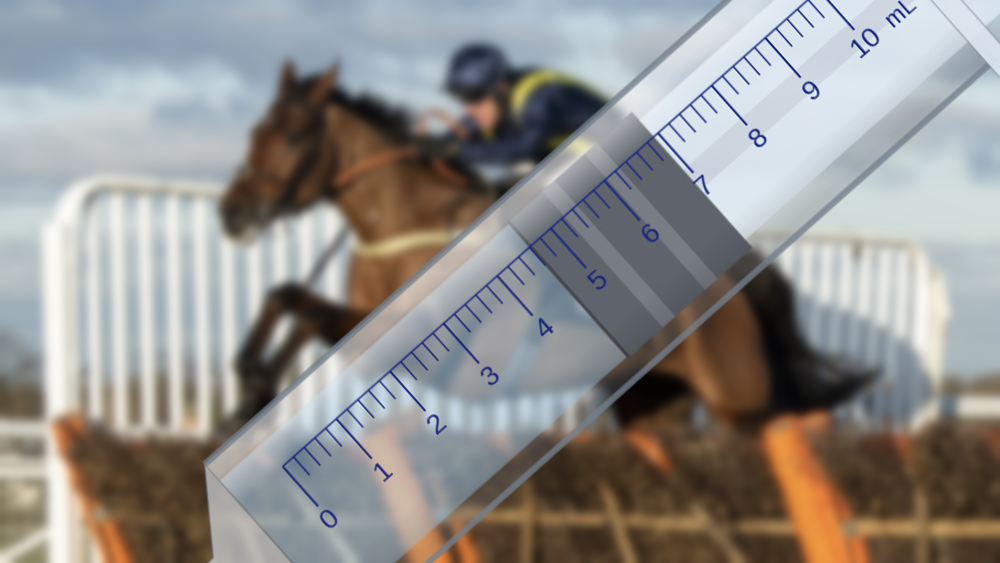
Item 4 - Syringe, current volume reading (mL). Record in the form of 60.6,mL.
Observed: 4.6,mL
